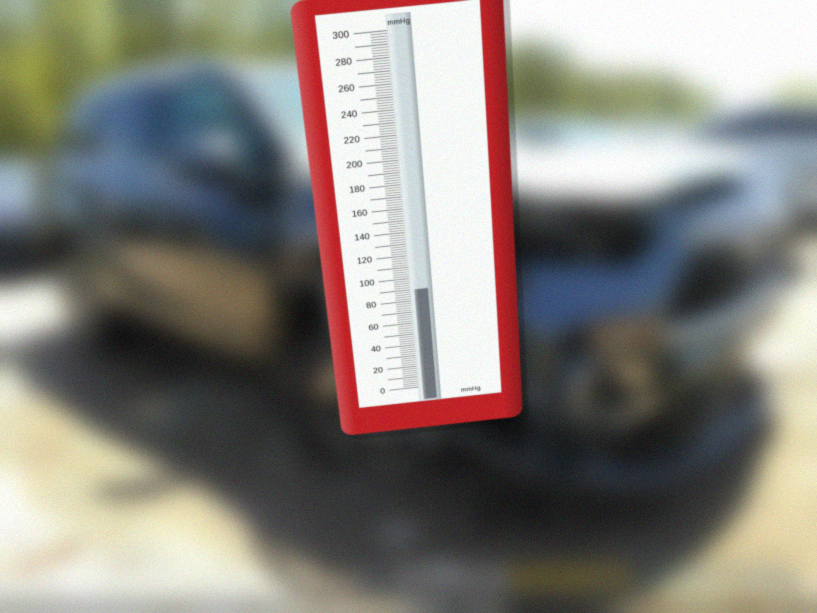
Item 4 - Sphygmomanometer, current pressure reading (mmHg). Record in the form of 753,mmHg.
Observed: 90,mmHg
